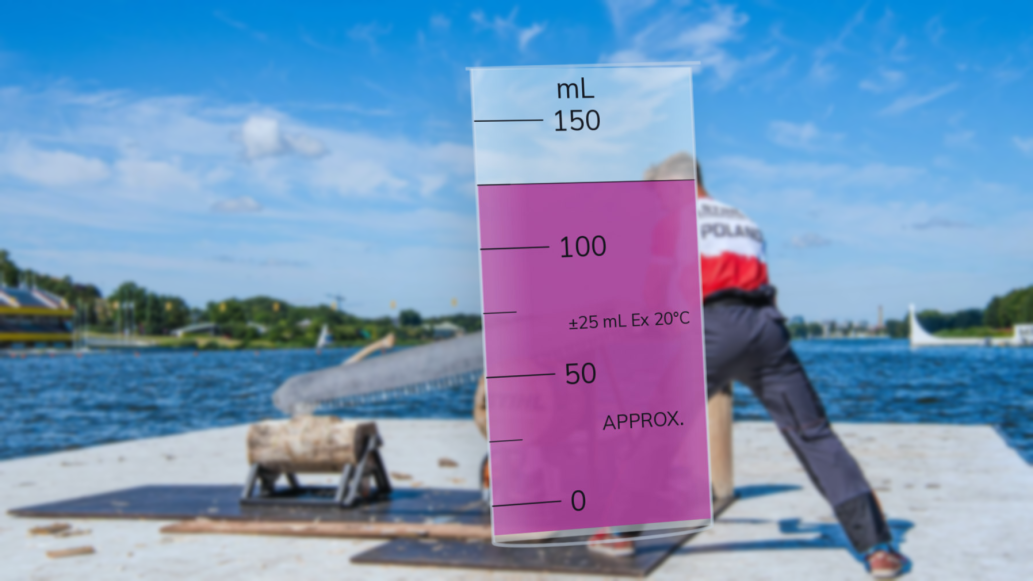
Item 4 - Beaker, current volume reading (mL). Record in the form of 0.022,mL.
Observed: 125,mL
